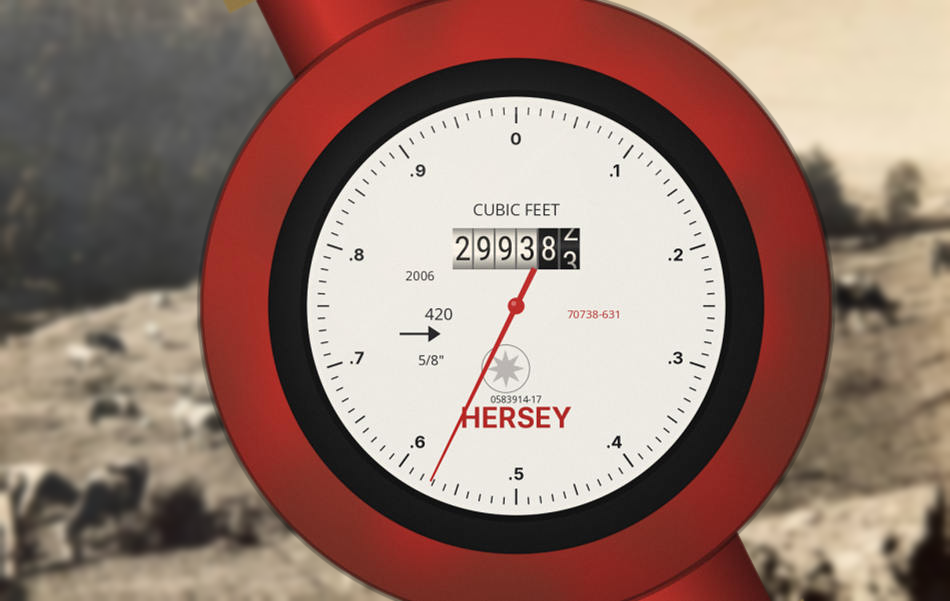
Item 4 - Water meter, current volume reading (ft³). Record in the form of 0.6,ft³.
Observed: 299382.57,ft³
